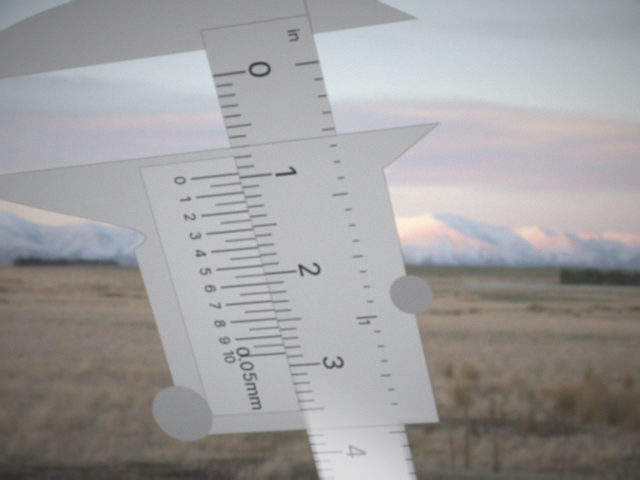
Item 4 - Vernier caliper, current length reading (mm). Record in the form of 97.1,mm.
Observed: 9.6,mm
